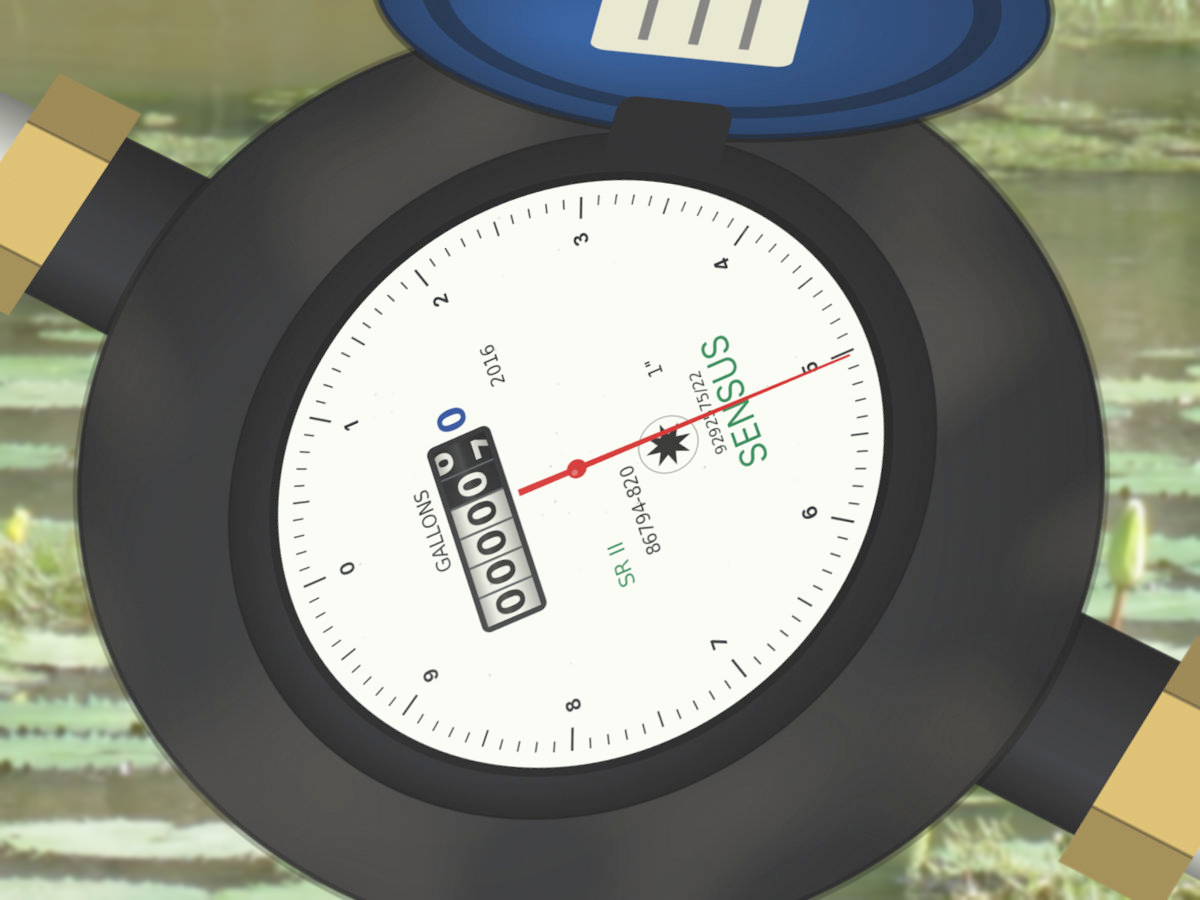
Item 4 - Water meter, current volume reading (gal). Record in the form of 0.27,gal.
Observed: 65.0,gal
